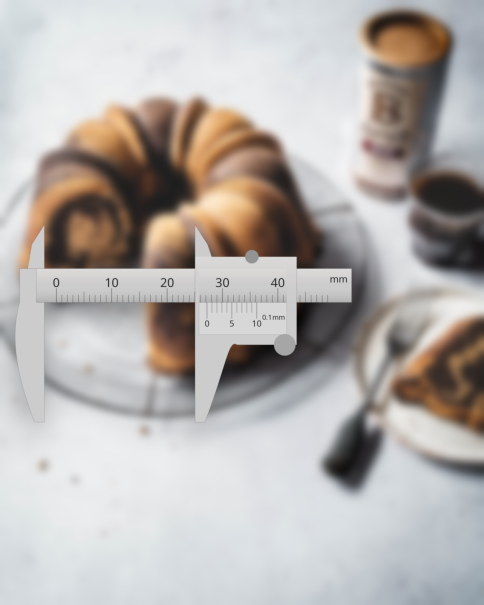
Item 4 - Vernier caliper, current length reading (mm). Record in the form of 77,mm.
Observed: 27.2,mm
